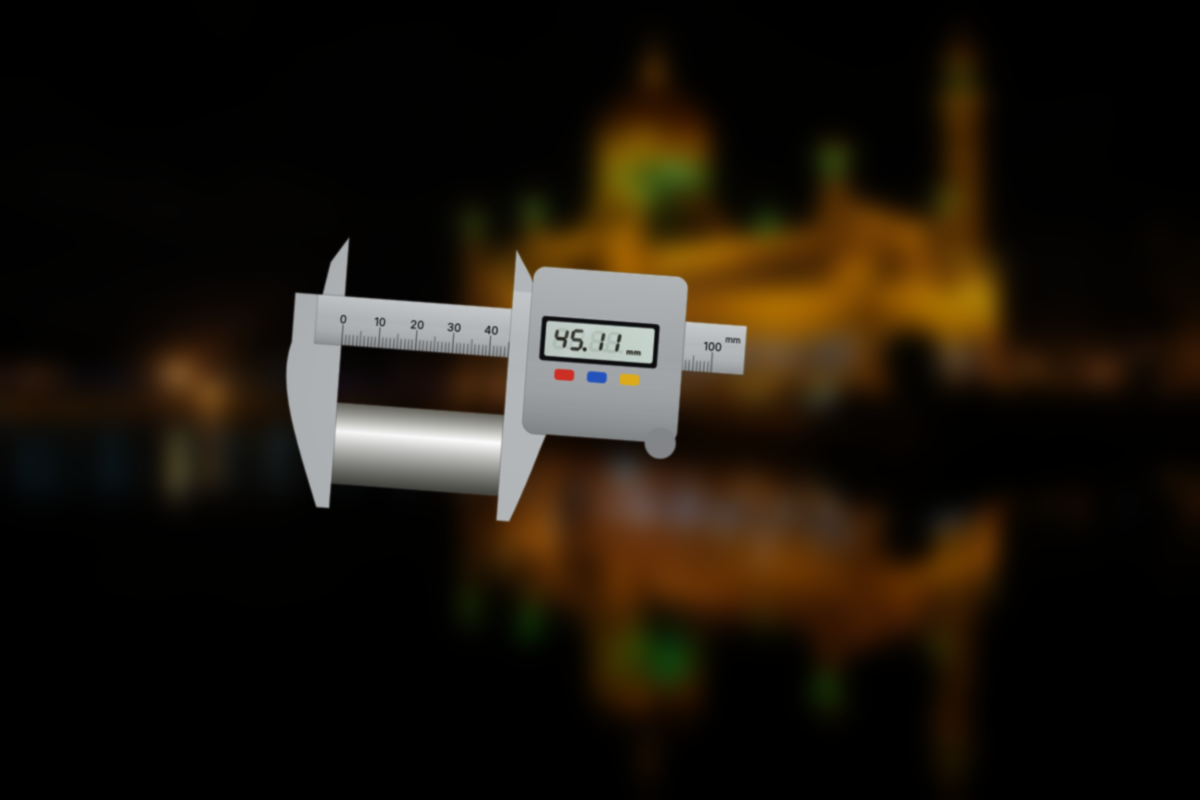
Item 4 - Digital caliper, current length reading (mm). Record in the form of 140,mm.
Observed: 45.11,mm
